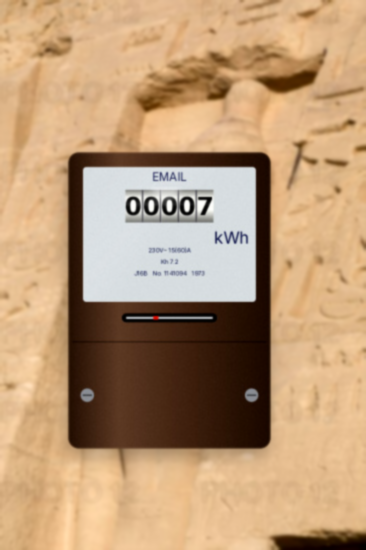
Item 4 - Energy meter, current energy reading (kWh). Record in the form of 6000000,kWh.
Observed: 7,kWh
